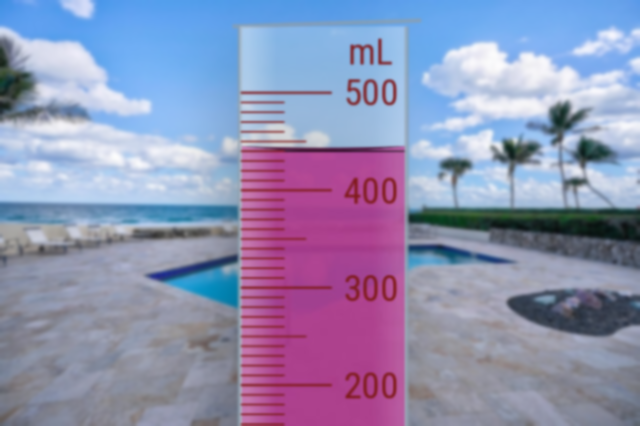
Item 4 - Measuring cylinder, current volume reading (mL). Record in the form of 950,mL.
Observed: 440,mL
